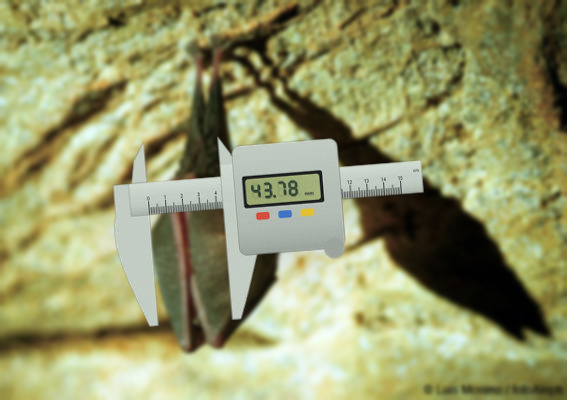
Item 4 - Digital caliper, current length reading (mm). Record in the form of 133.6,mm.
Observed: 43.78,mm
